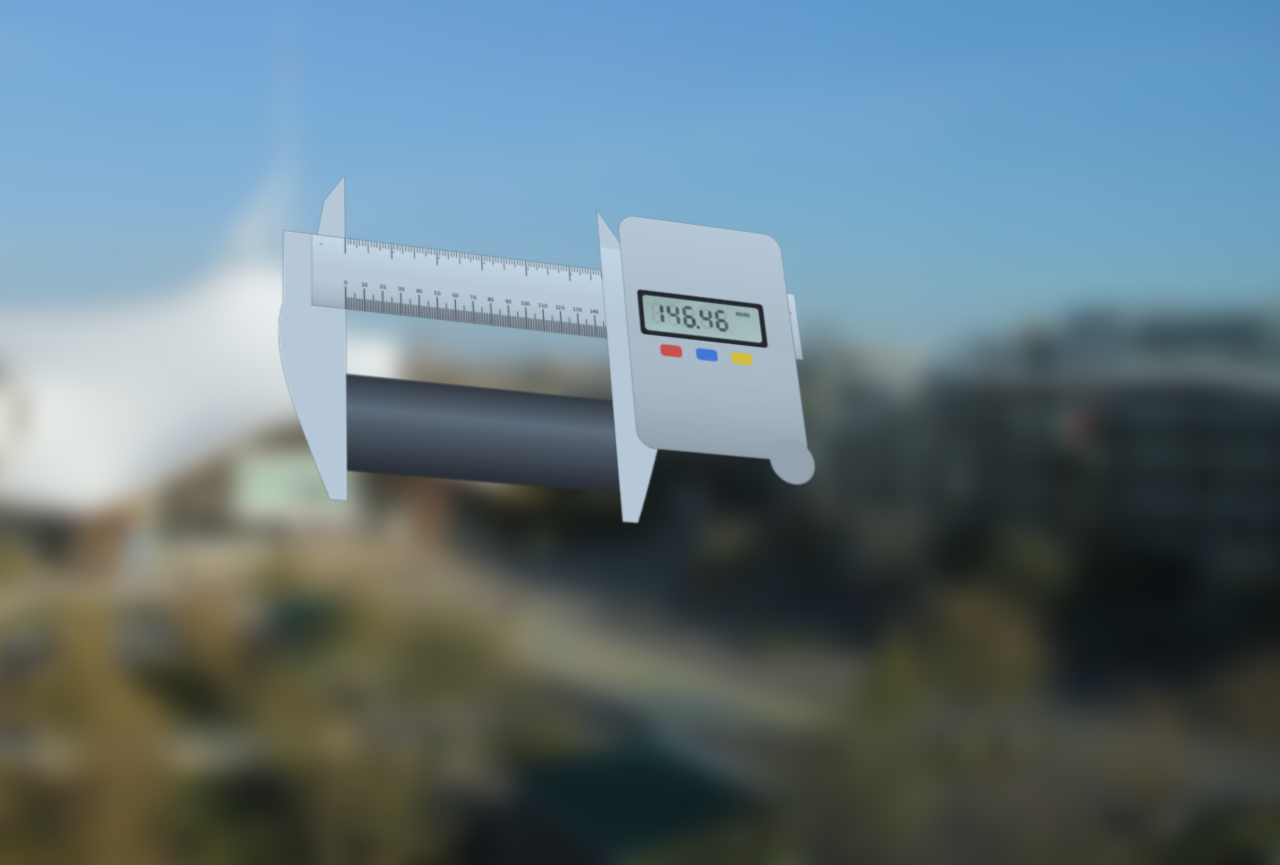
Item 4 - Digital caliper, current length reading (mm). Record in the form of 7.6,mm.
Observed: 146.46,mm
